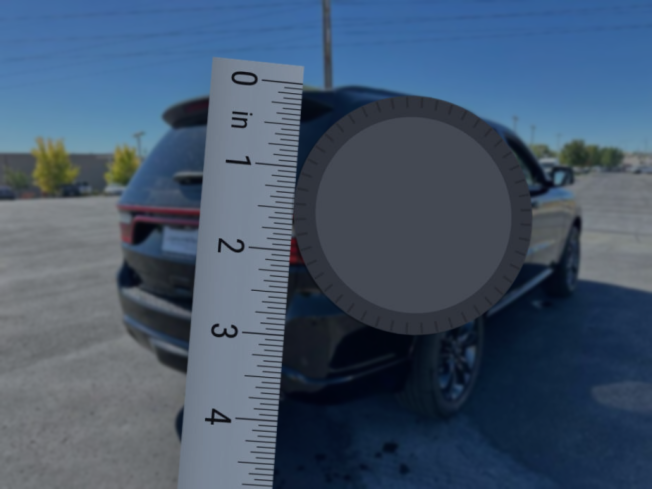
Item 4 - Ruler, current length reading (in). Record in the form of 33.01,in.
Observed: 2.875,in
